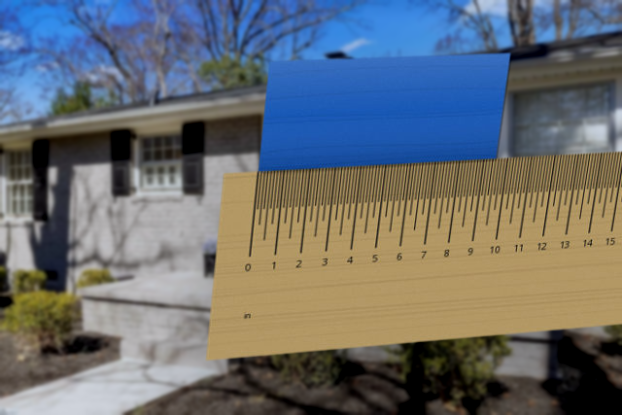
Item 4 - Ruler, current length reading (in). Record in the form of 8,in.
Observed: 9.5,in
